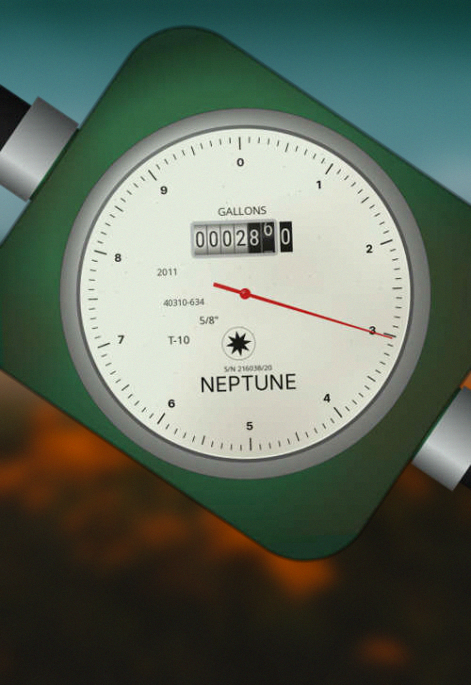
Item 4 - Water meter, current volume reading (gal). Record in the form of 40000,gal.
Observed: 2863.0,gal
